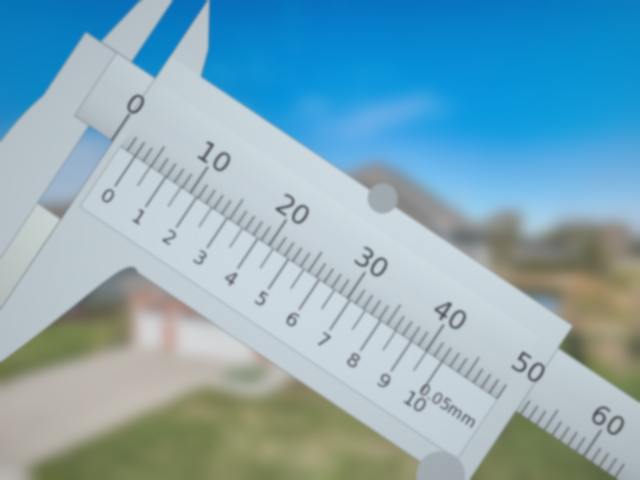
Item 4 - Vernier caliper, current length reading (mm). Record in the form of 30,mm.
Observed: 3.0,mm
